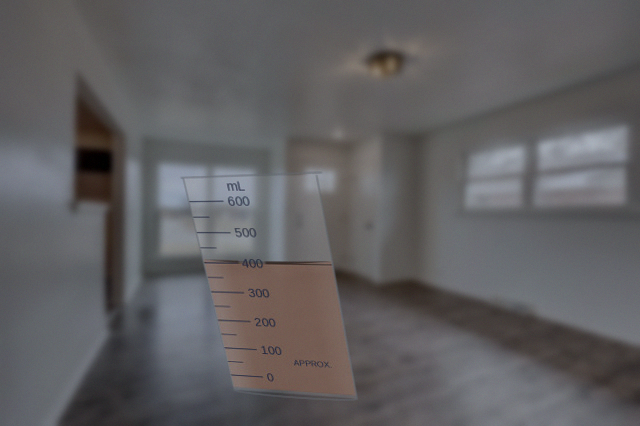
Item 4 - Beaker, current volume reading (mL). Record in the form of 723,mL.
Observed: 400,mL
